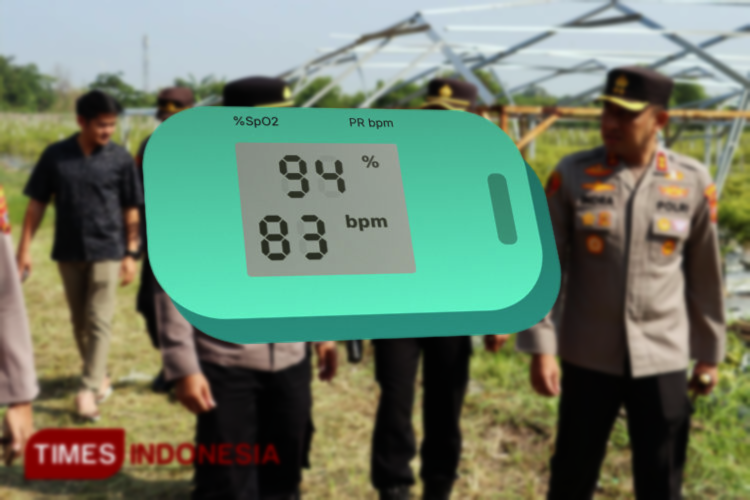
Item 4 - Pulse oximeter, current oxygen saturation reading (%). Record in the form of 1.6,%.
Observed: 94,%
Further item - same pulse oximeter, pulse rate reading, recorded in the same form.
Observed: 83,bpm
